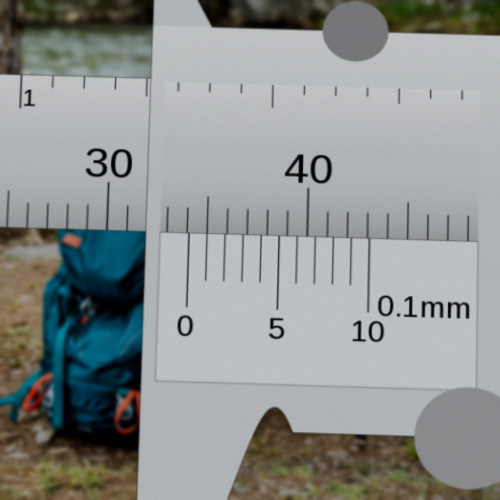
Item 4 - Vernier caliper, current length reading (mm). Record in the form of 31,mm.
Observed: 34.1,mm
